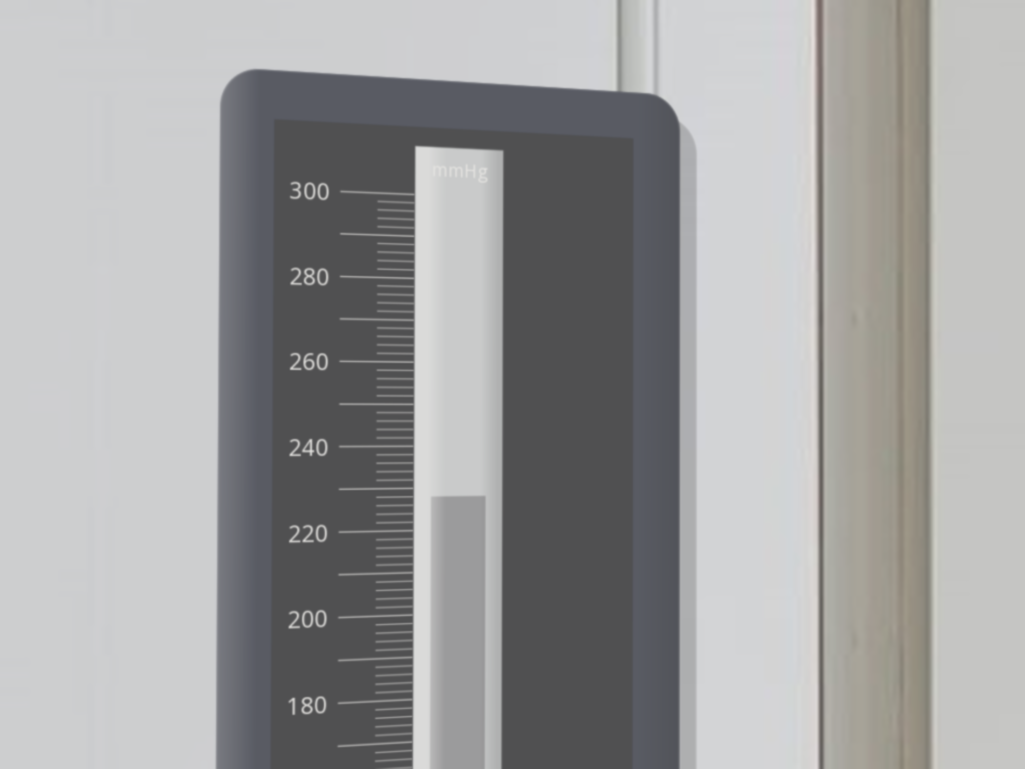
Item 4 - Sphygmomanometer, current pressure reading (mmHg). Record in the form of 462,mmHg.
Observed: 228,mmHg
